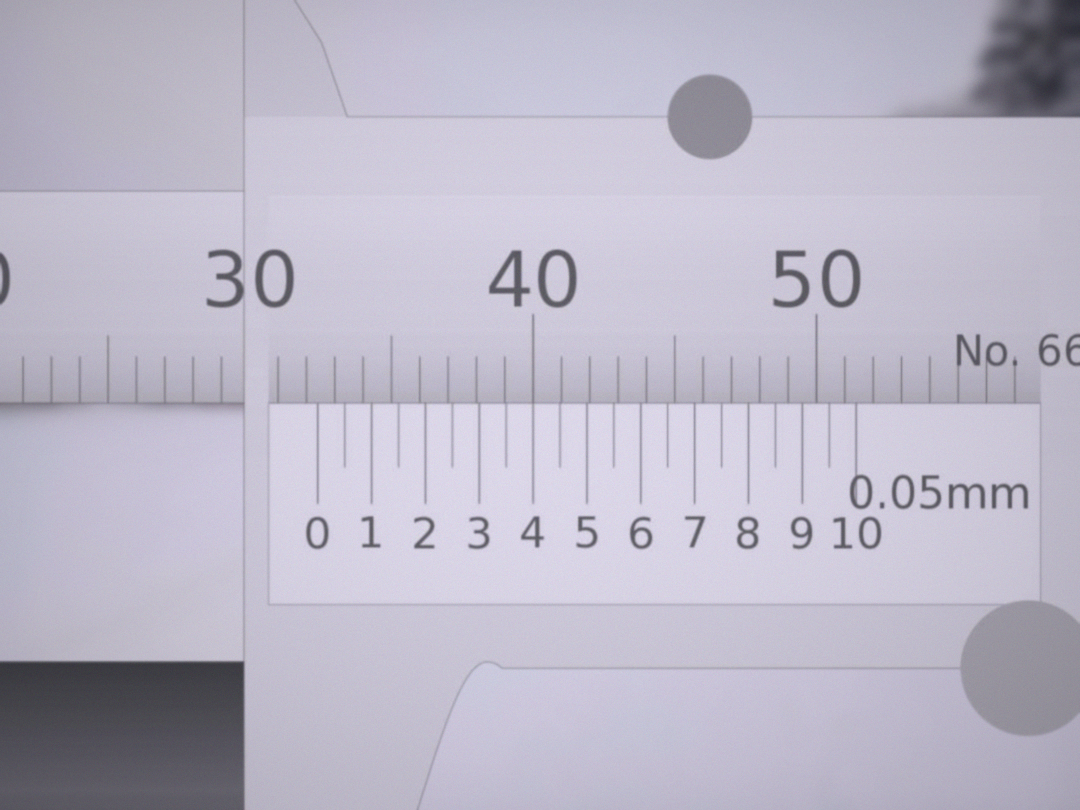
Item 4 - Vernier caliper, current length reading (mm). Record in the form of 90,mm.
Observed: 32.4,mm
